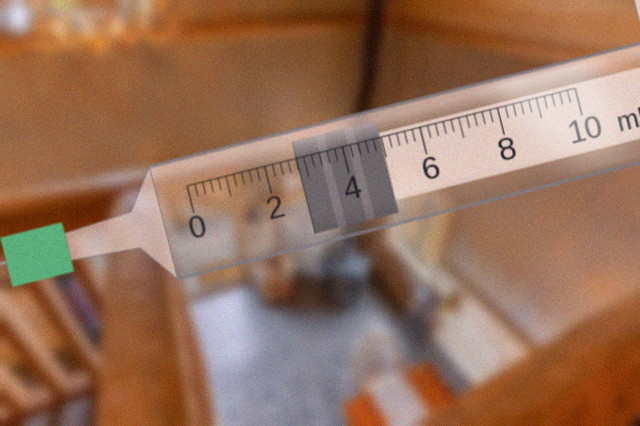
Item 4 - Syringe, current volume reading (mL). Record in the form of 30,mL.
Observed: 2.8,mL
